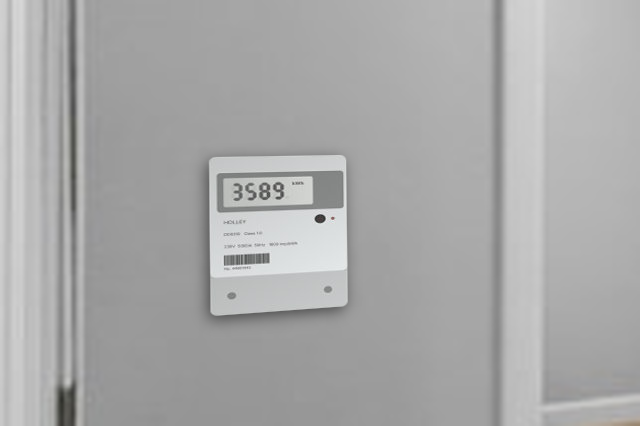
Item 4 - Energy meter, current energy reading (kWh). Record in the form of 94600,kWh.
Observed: 3589,kWh
